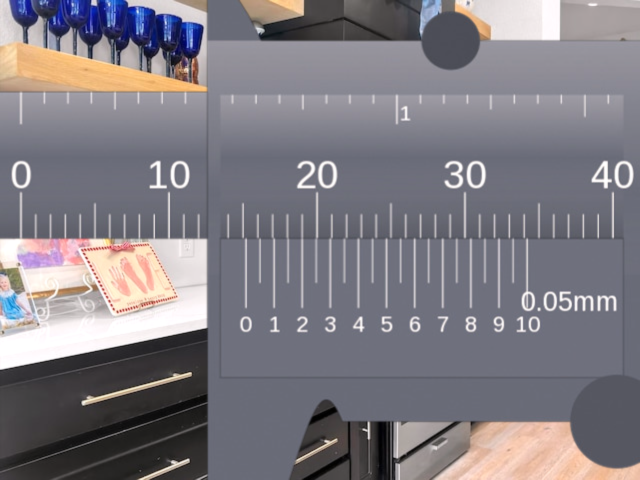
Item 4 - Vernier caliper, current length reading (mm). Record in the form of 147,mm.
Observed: 15.2,mm
